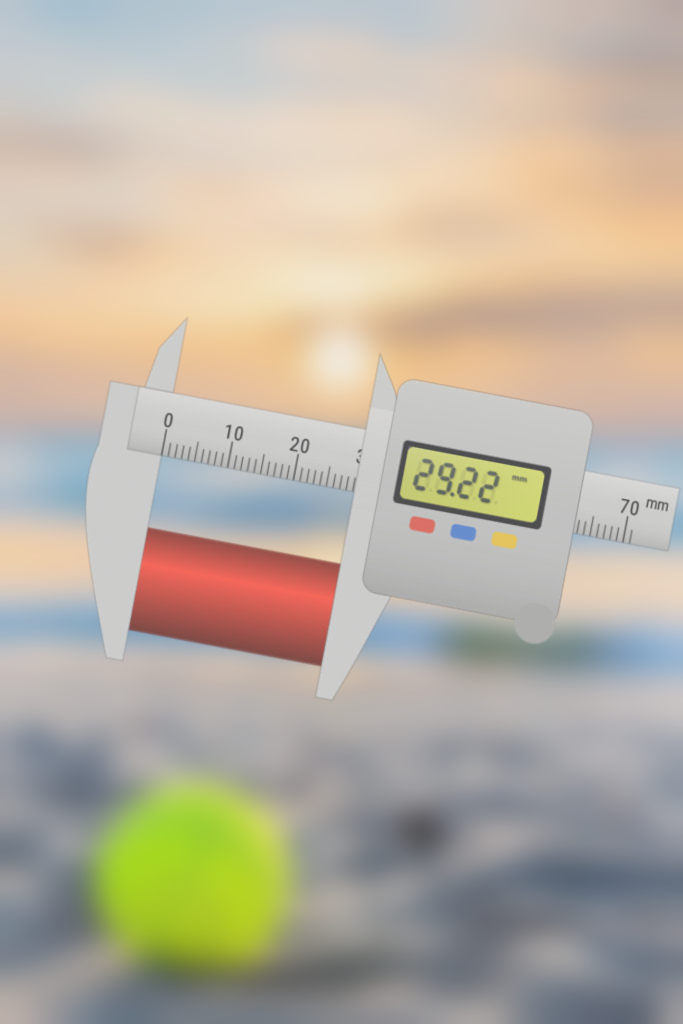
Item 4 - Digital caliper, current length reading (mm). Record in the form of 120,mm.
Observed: 29.22,mm
